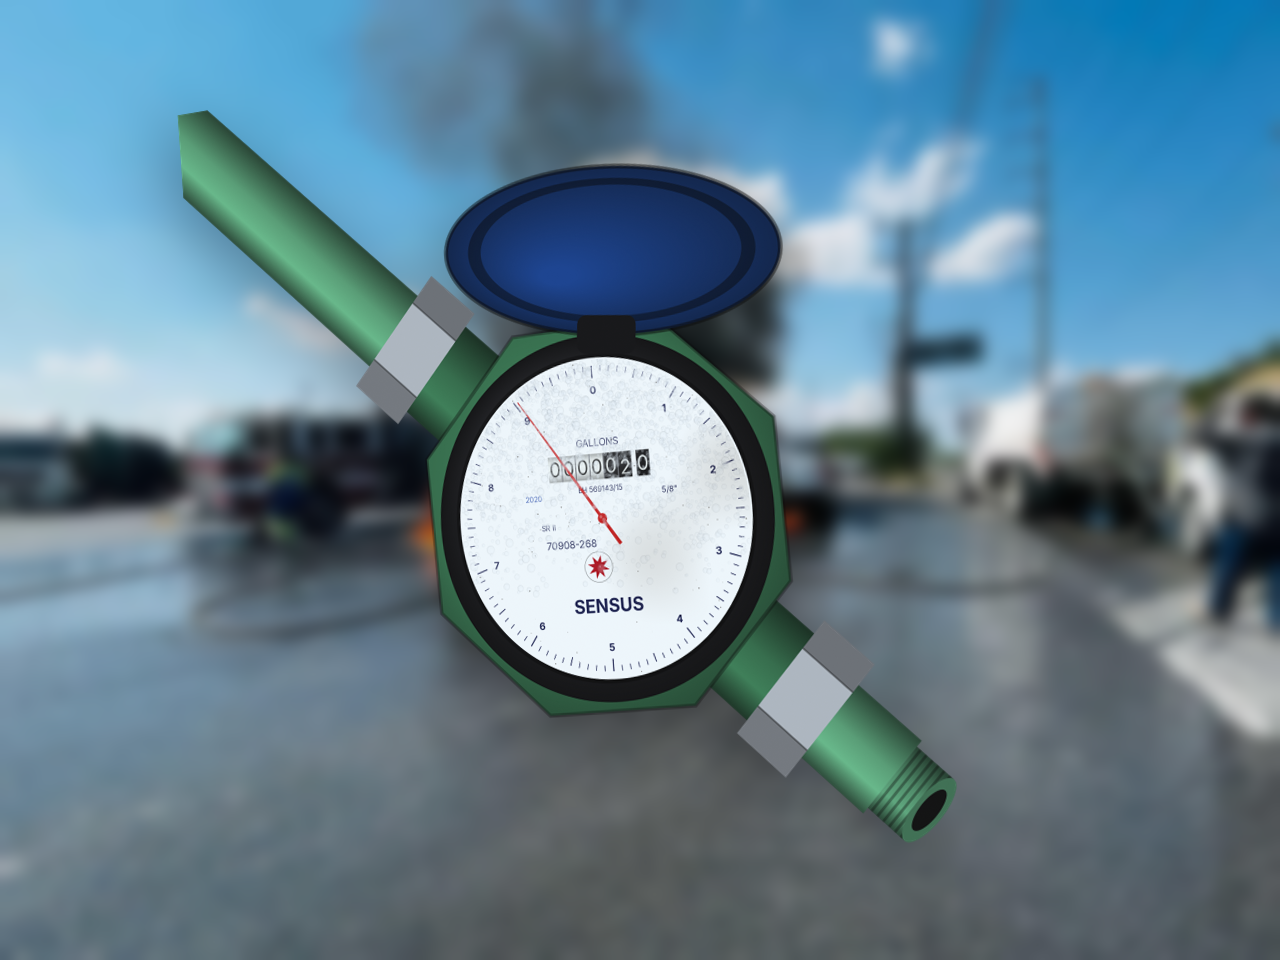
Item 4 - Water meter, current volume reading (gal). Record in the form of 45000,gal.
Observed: 19.0,gal
